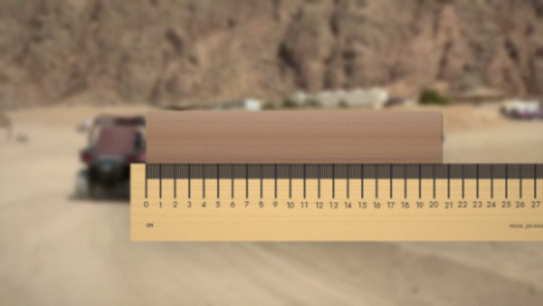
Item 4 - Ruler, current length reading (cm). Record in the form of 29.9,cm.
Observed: 20.5,cm
